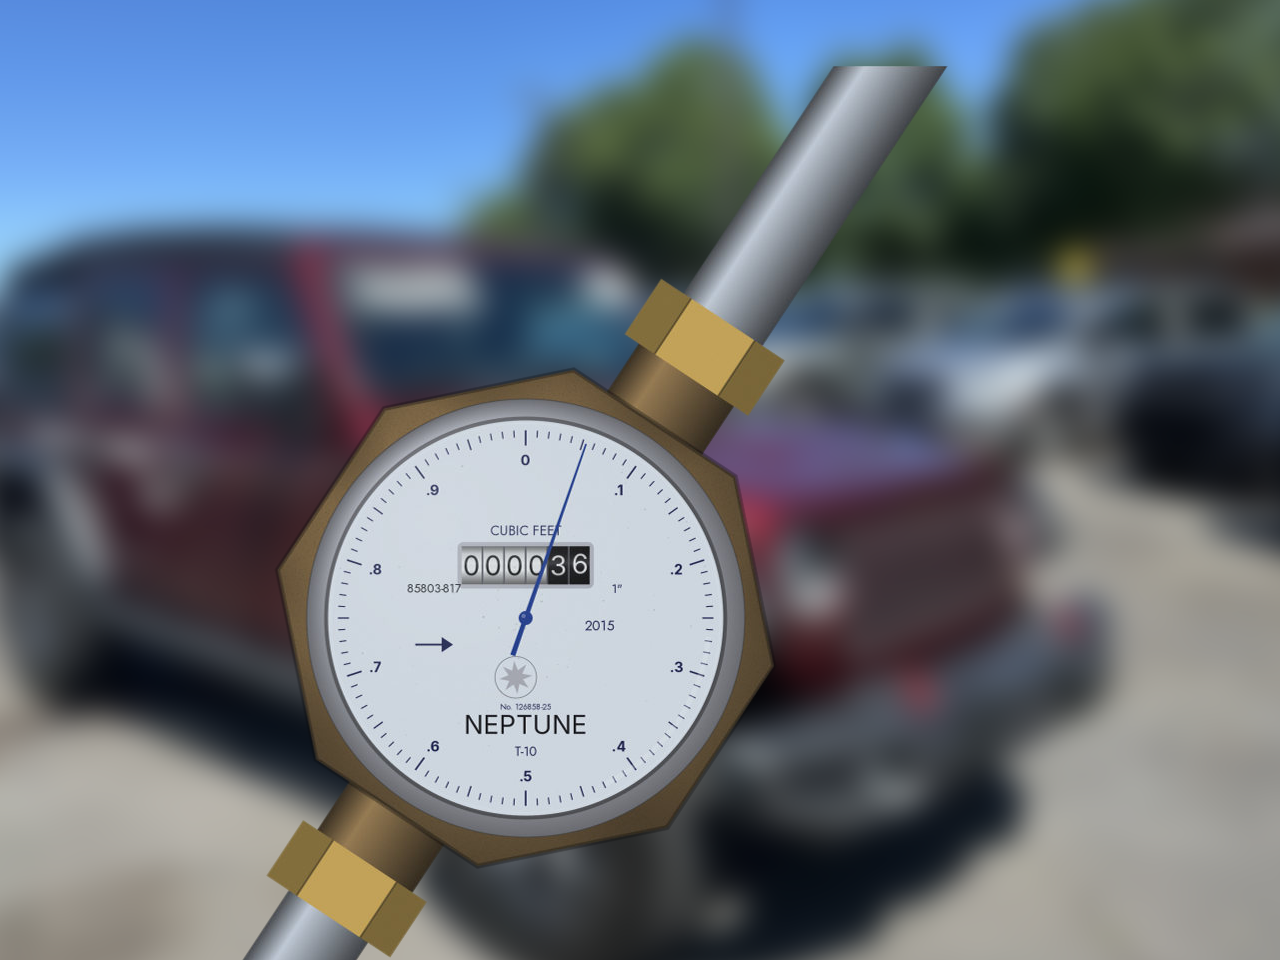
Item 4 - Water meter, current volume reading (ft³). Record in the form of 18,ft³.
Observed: 36.05,ft³
